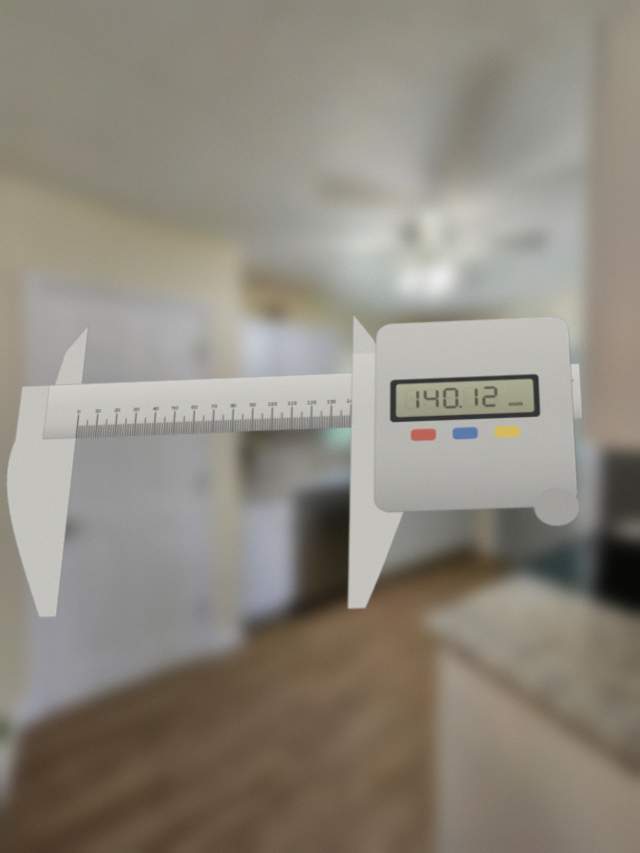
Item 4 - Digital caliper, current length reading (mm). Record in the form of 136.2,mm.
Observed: 140.12,mm
